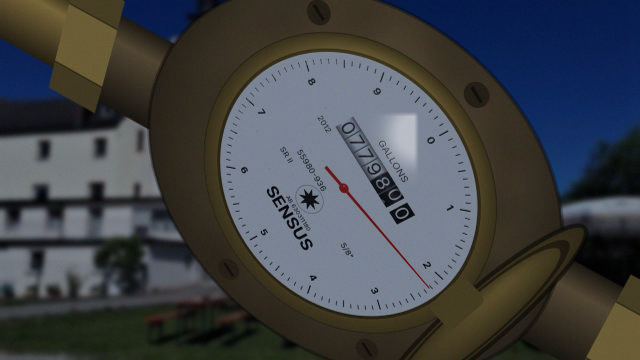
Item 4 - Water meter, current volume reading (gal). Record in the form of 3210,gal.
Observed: 779802.2,gal
